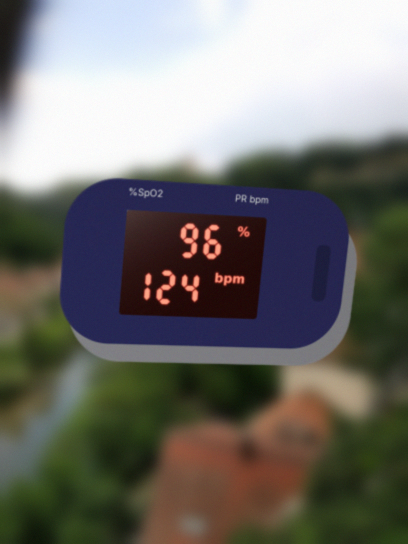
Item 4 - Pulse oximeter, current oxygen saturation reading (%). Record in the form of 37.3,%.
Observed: 96,%
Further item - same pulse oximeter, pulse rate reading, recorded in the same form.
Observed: 124,bpm
